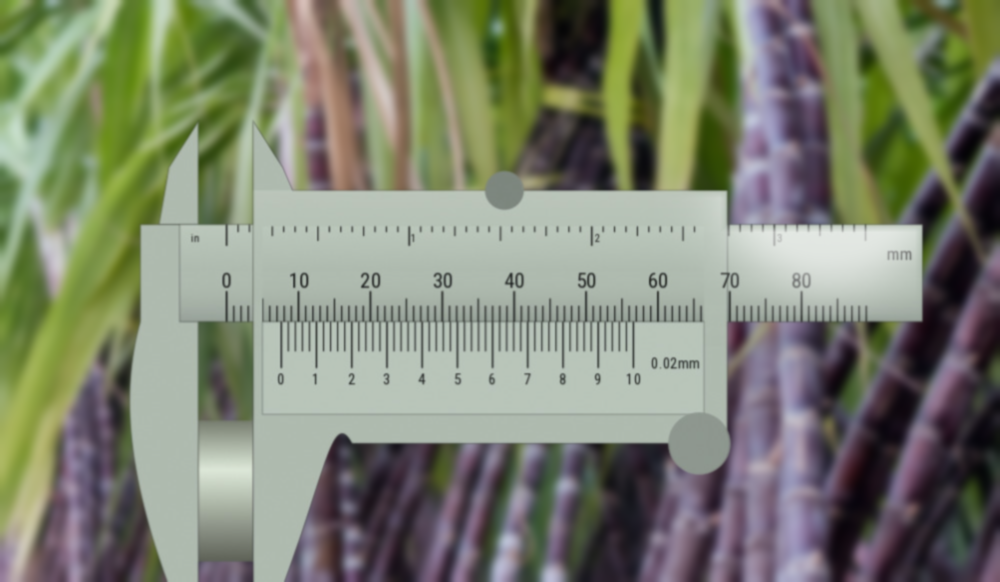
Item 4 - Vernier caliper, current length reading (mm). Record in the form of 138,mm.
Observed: 7.6,mm
